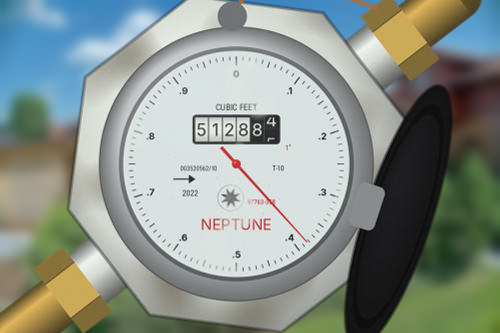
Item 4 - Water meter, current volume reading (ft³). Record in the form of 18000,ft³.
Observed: 512884.38,ft³
